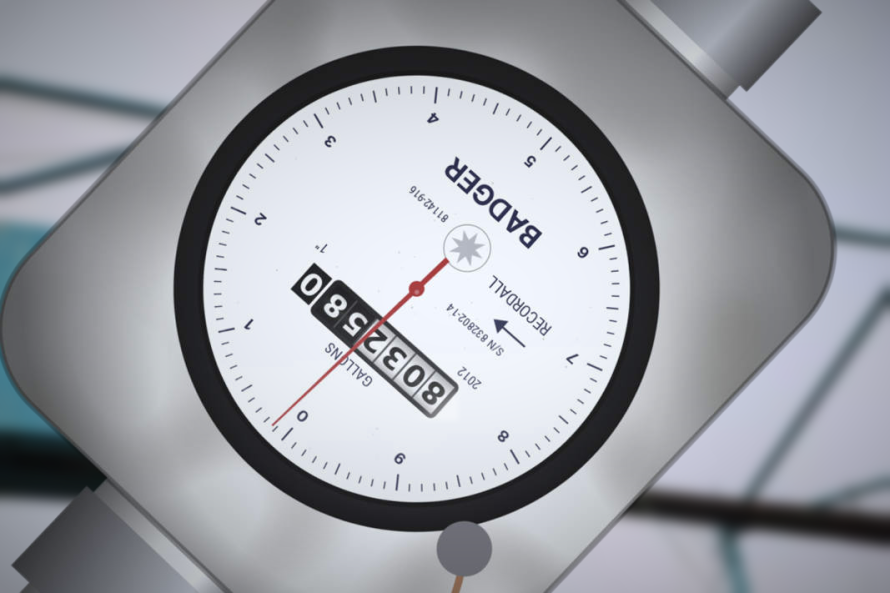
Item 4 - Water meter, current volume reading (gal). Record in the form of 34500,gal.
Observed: 8032580.1,gal
